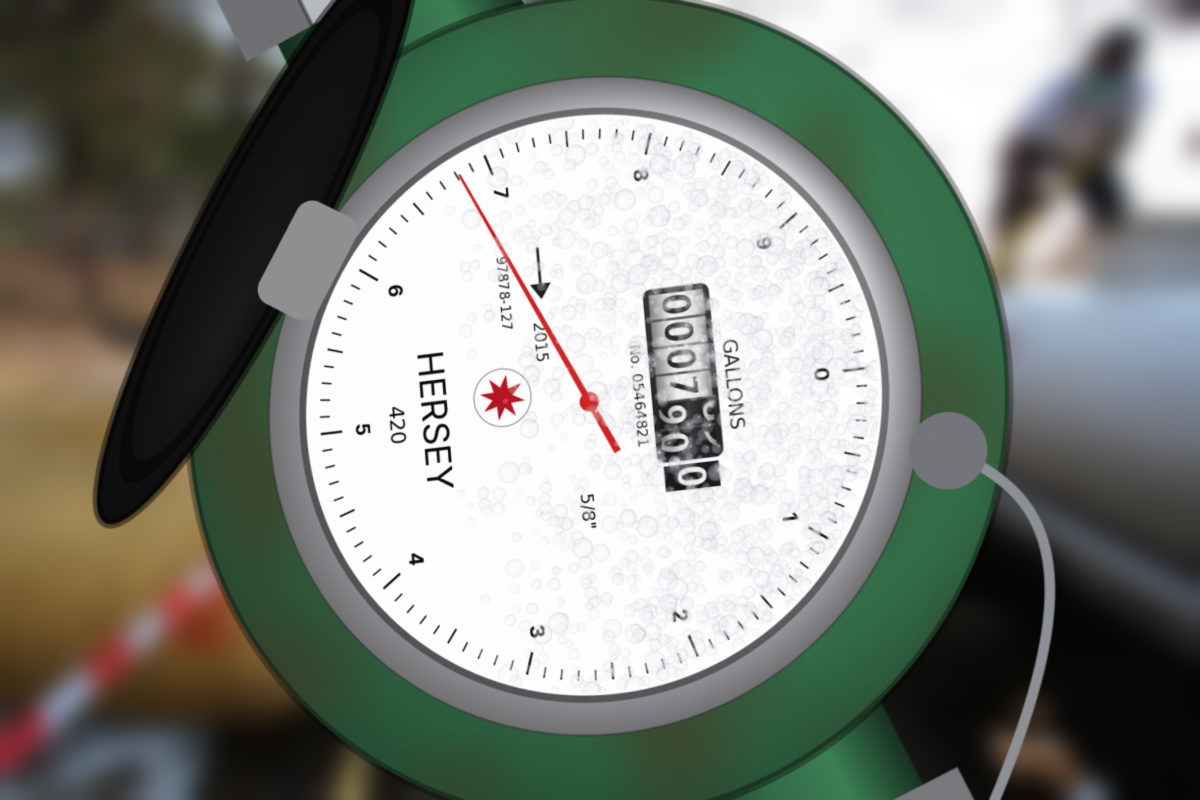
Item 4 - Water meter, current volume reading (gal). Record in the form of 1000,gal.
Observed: 7896.8,gal
